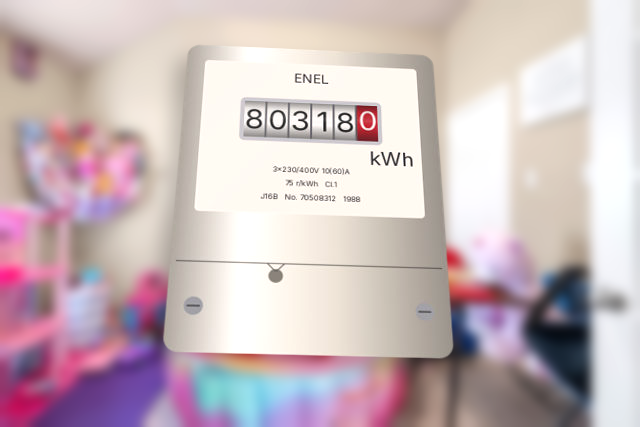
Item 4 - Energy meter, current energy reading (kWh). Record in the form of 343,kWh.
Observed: 80318.0,kWh
